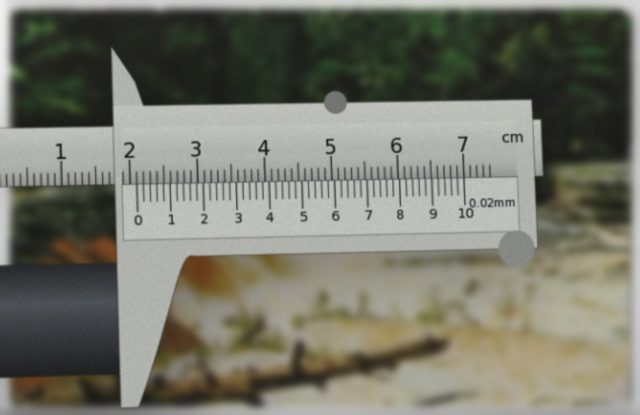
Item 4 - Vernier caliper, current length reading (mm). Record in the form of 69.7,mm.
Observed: 21.0,mm
